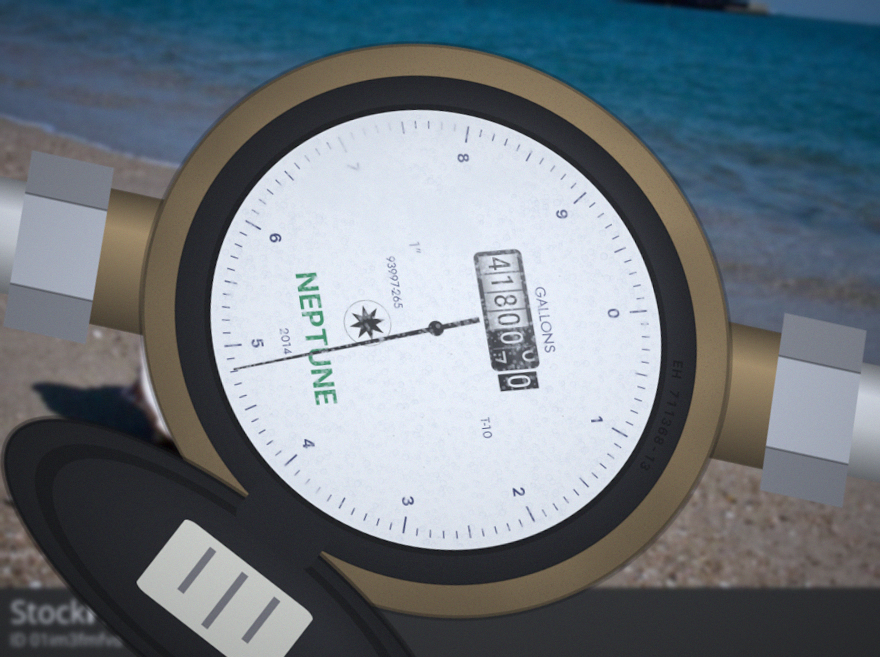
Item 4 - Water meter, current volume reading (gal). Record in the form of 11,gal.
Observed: 4180064.8,gal
